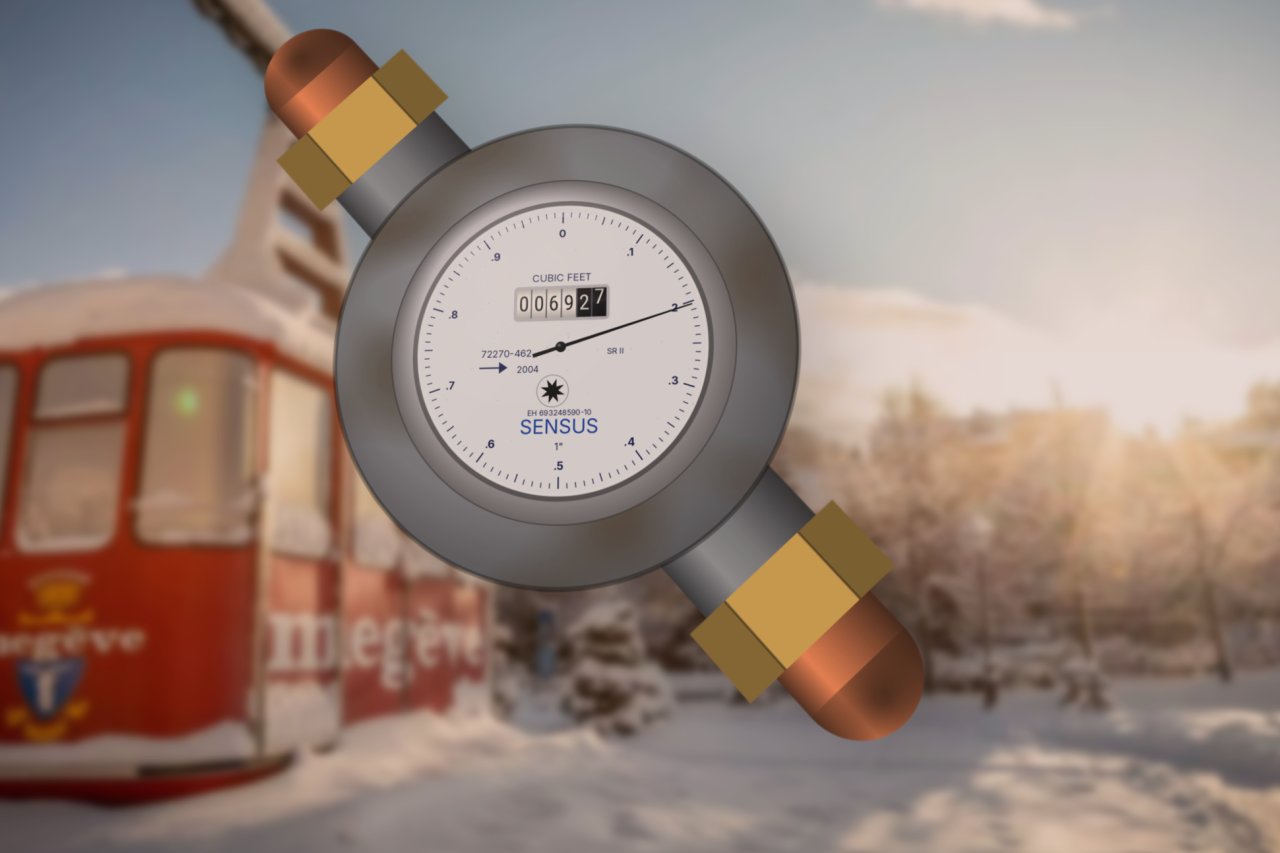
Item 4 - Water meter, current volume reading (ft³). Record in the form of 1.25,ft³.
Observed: 6927.20,ft³
